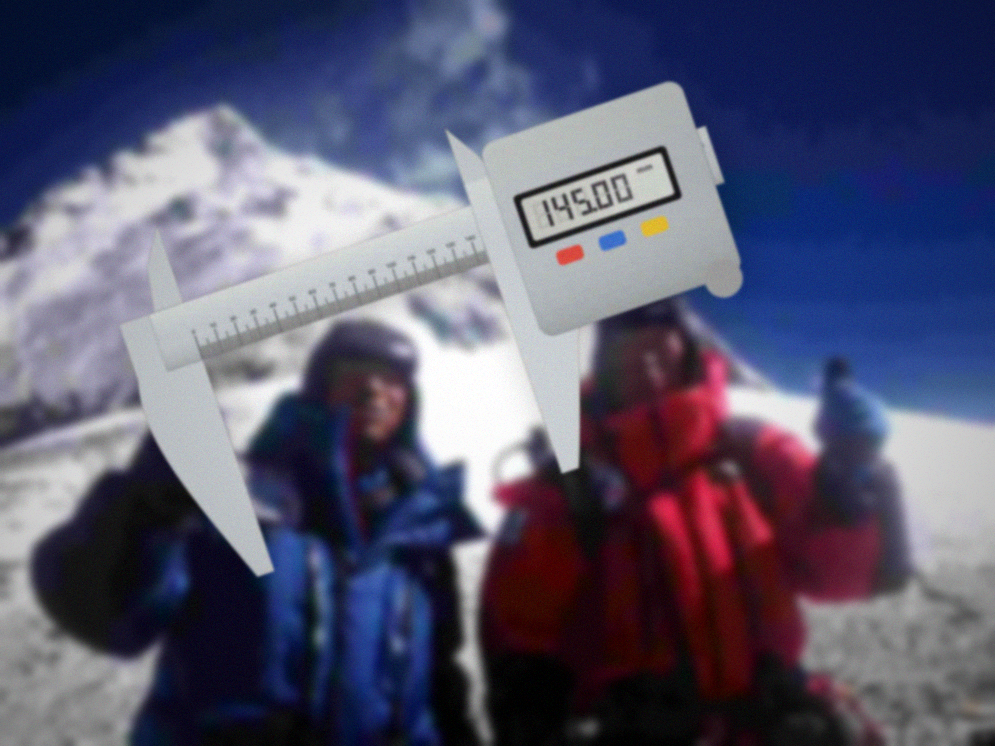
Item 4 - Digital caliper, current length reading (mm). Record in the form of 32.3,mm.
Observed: 145.00,mm
